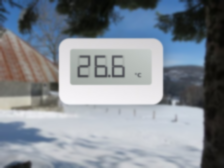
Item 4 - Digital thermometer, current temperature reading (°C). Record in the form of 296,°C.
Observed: 26.6,°C
